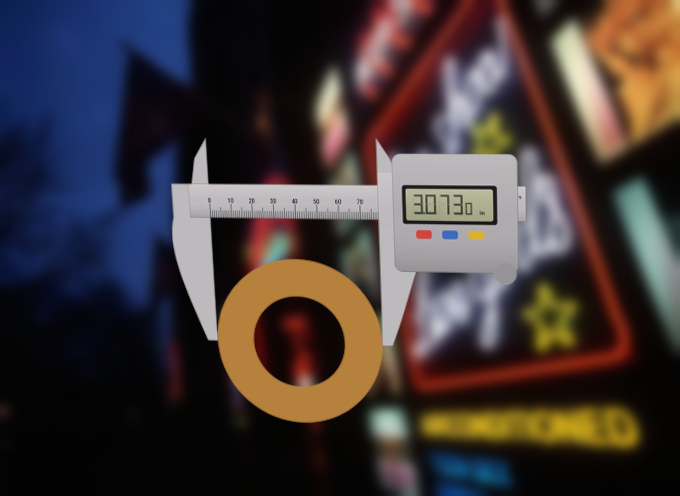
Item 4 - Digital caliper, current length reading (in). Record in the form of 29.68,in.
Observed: 3.0730,in
